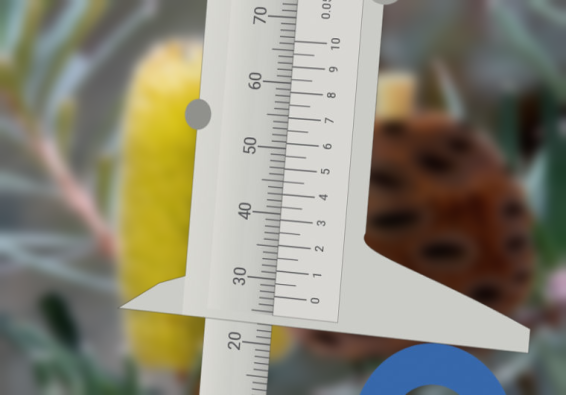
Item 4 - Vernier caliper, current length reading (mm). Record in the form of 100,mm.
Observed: 27.4,mm
